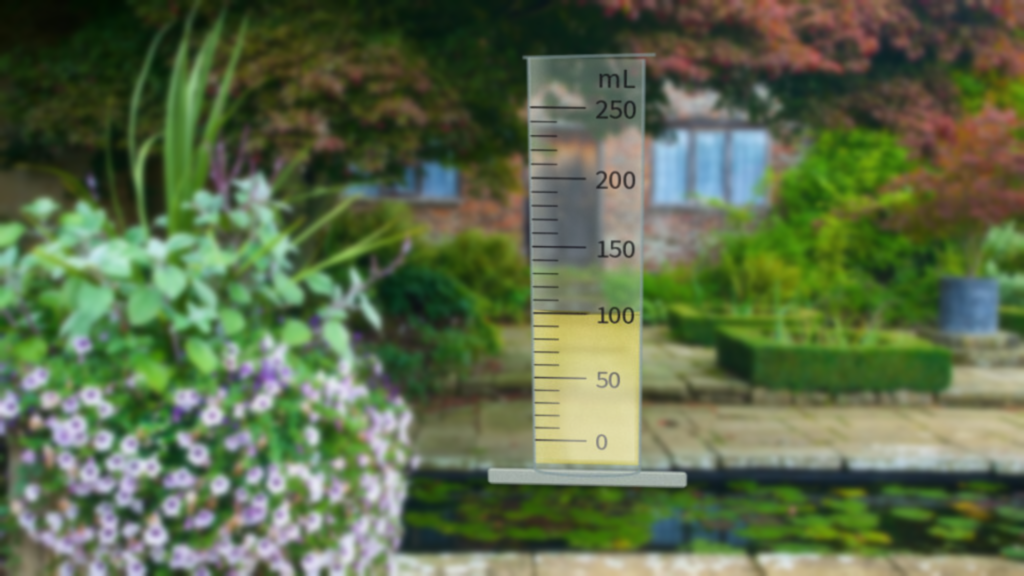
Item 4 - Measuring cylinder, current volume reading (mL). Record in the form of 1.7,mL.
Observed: 100,mL
